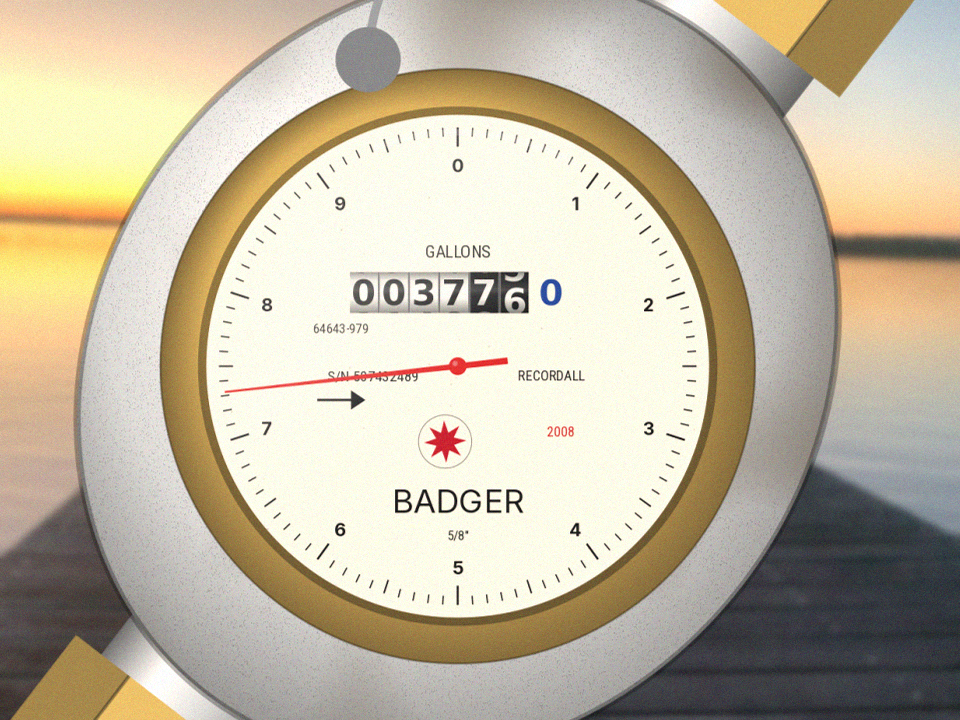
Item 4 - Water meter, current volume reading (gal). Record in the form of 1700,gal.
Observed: 37757.3,gal
